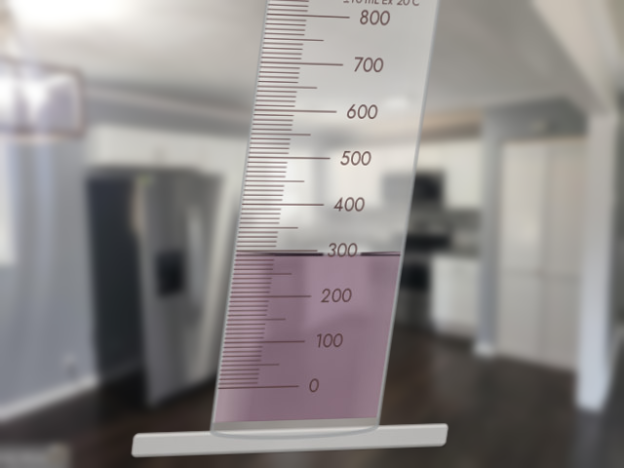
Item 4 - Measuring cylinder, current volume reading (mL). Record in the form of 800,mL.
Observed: 290,mL
